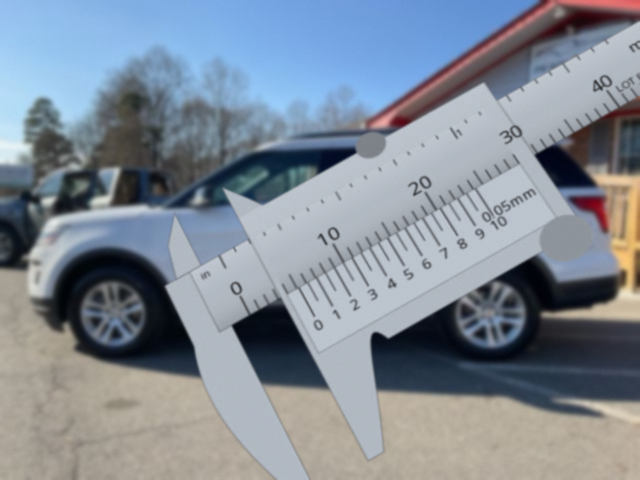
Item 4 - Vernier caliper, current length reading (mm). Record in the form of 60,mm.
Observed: 5.2,mm
